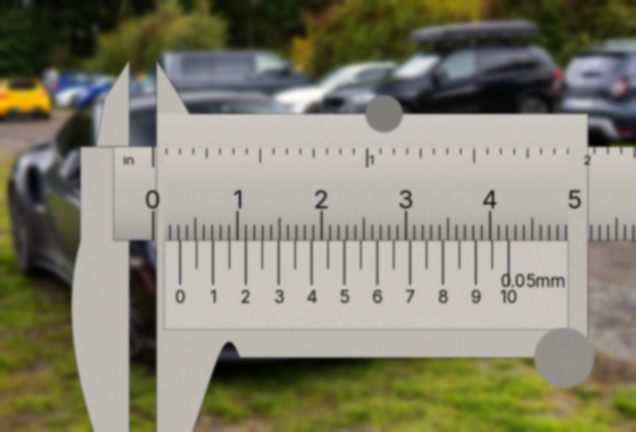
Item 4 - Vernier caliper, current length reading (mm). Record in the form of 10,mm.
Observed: 3.2,mm
